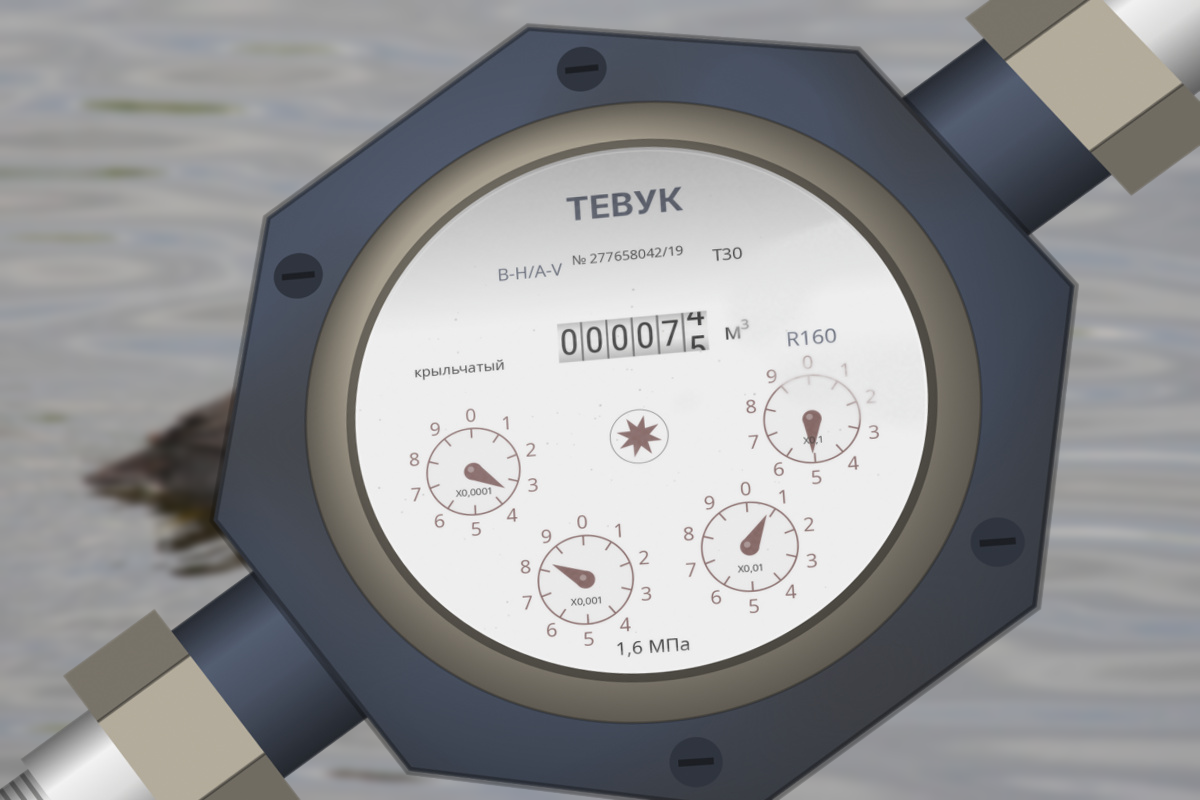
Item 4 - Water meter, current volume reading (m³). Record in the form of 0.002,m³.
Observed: 74.5083,m³
